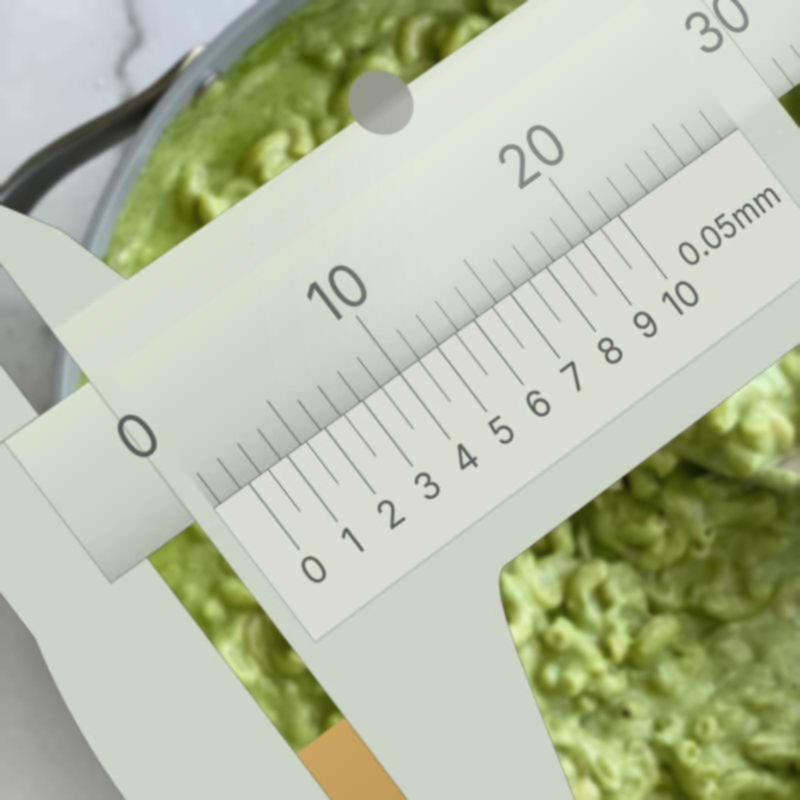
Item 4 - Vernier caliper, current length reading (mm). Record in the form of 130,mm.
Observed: 2.4,mm
